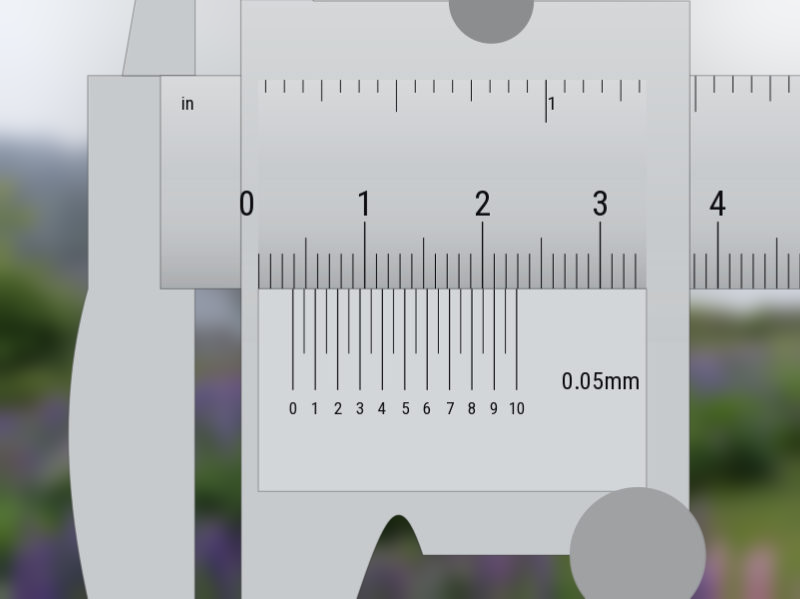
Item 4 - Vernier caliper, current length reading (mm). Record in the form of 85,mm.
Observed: 3.9,mm
